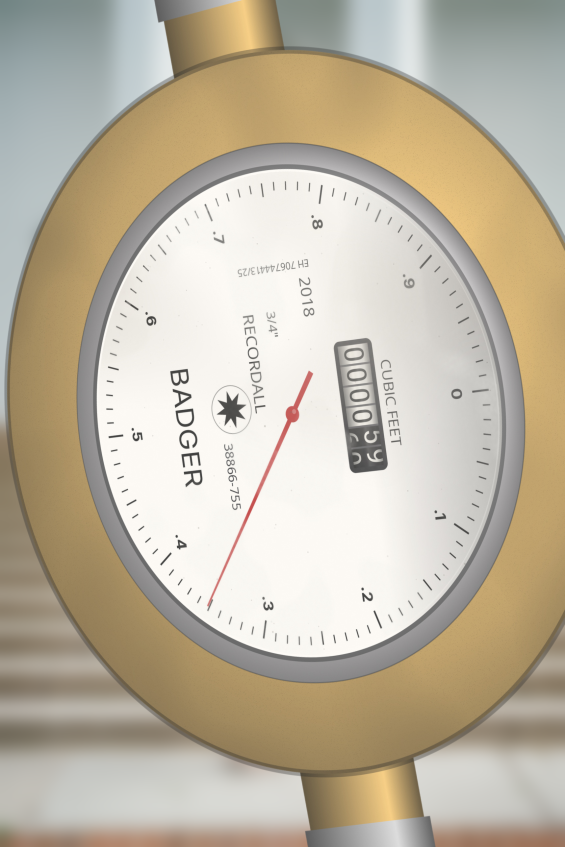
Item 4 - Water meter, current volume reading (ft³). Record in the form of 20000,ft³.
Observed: 59.35,ft³
